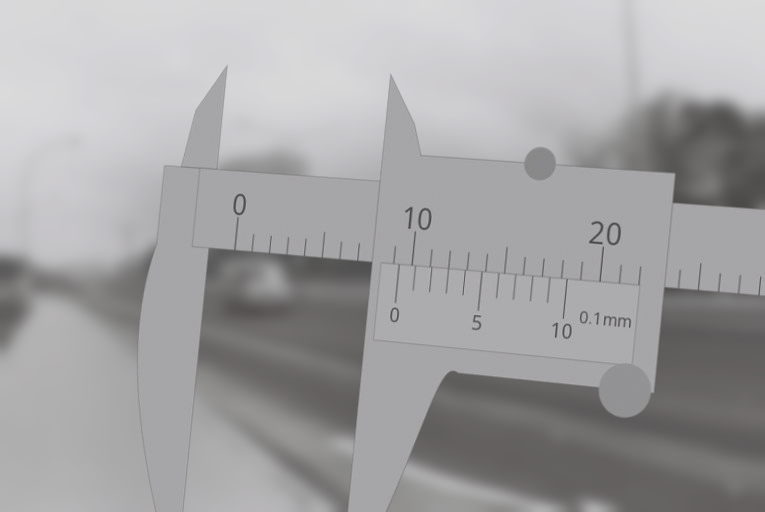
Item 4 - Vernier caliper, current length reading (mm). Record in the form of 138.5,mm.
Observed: 9.3,mm
